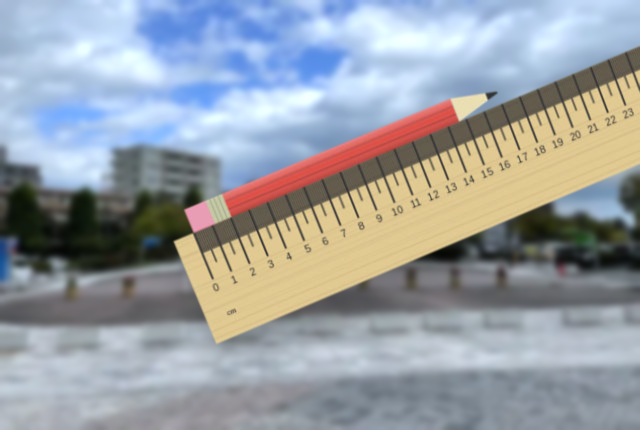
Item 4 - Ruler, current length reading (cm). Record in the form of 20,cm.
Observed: 17,cm
